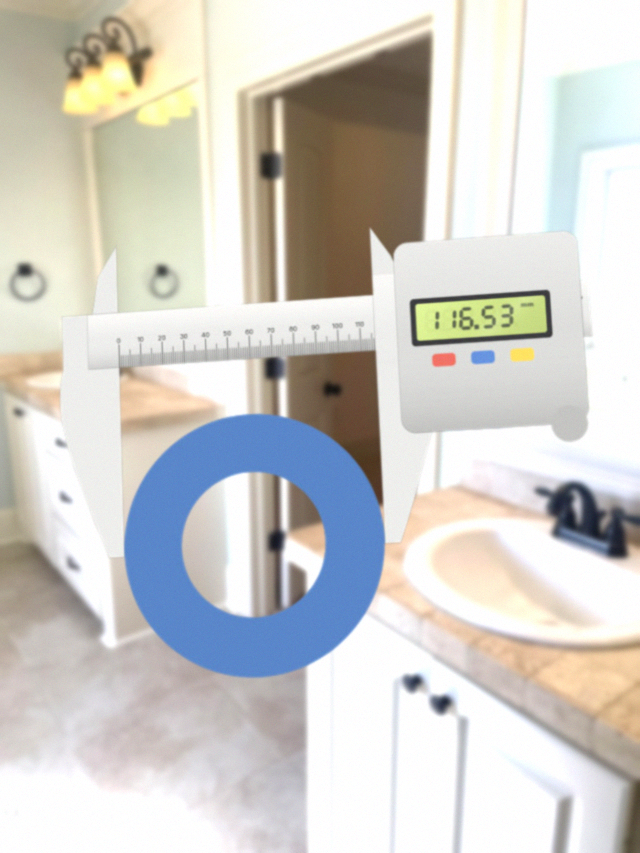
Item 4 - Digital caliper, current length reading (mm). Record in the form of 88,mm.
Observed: 116.53,mm
